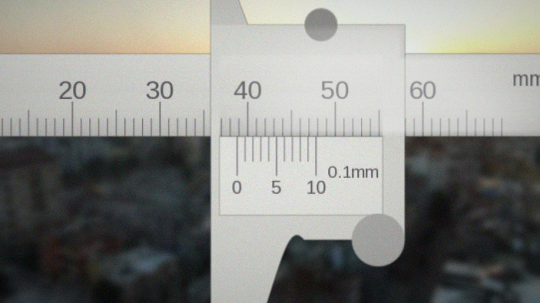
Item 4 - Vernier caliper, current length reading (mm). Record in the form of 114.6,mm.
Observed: 38.8,mm
